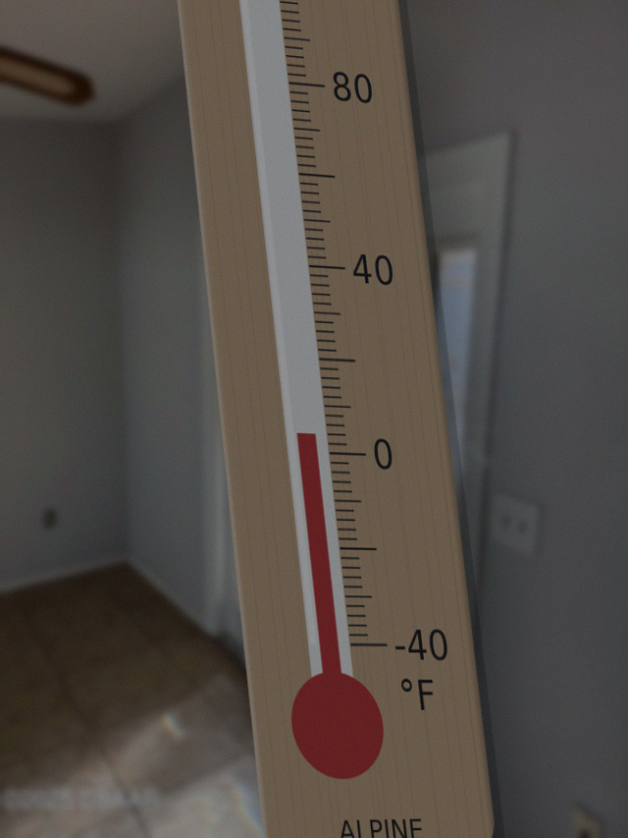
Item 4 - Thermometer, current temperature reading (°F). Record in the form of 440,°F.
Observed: 4,°F
